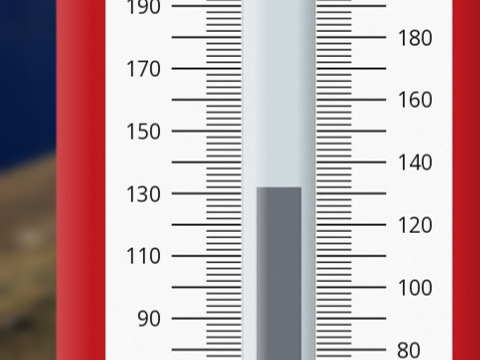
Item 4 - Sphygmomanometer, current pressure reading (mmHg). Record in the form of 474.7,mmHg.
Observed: 132,mmHg
